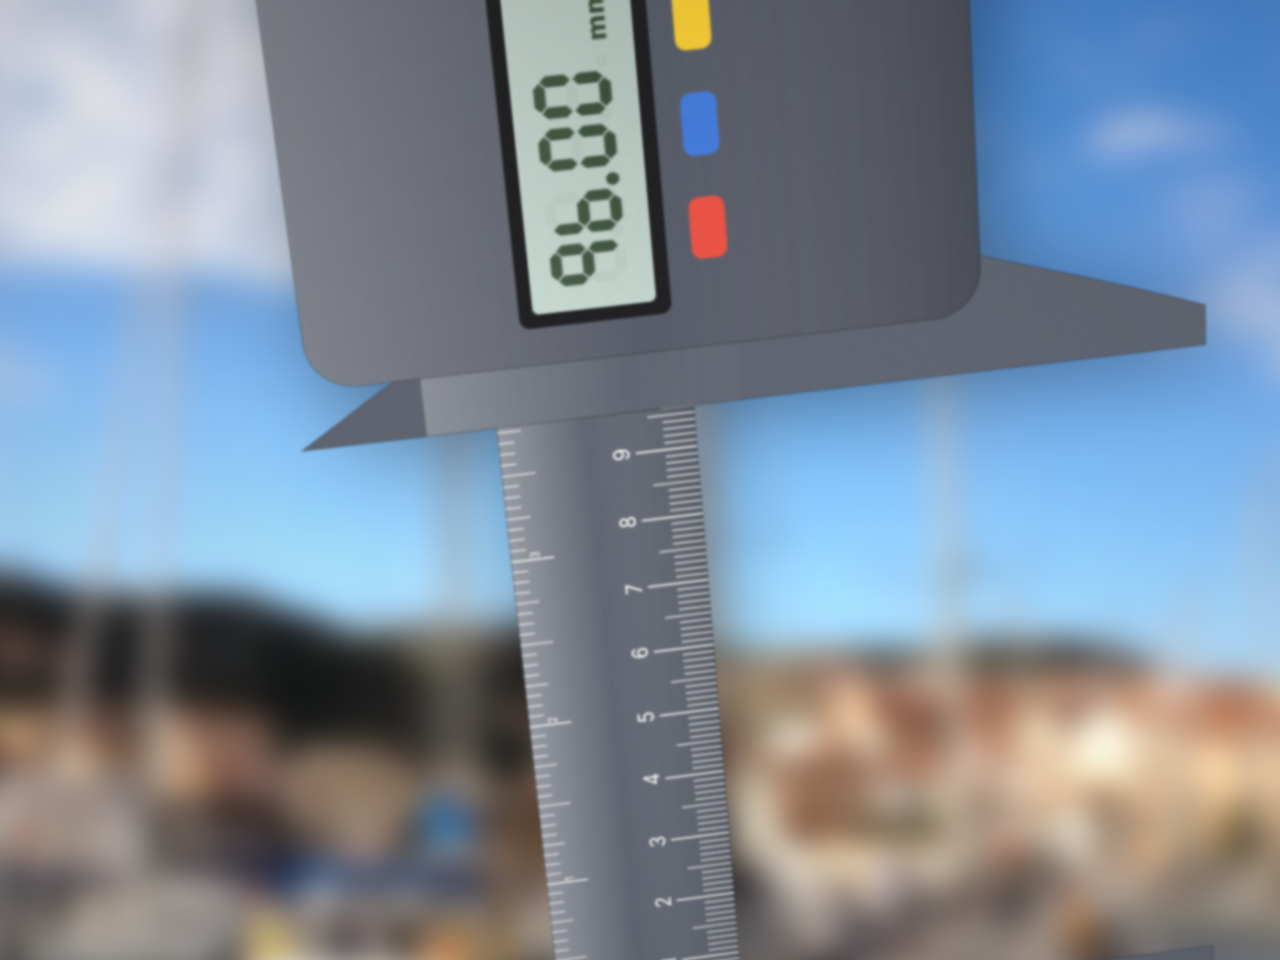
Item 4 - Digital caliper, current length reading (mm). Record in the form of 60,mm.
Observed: 96.00,mm
